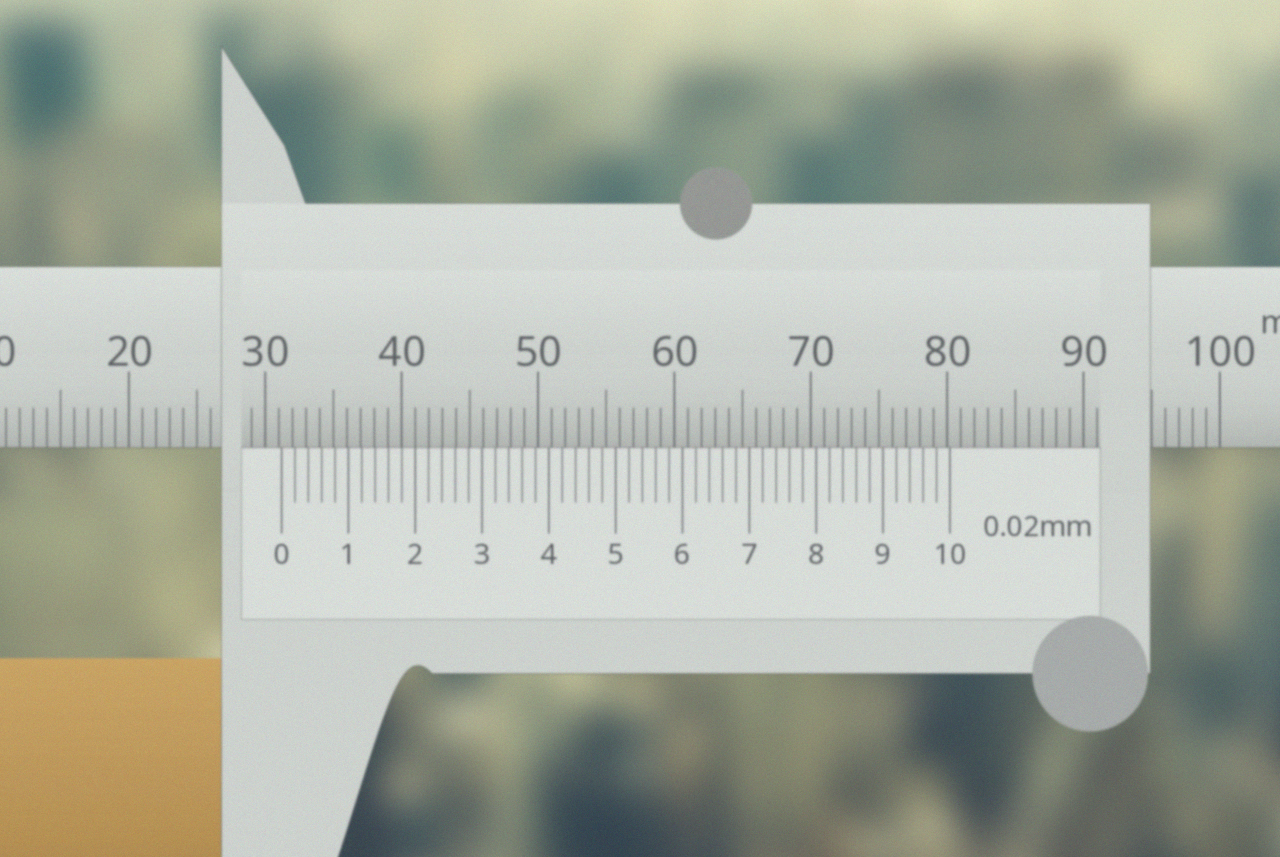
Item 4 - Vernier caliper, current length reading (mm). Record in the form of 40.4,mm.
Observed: 31.2,mm
